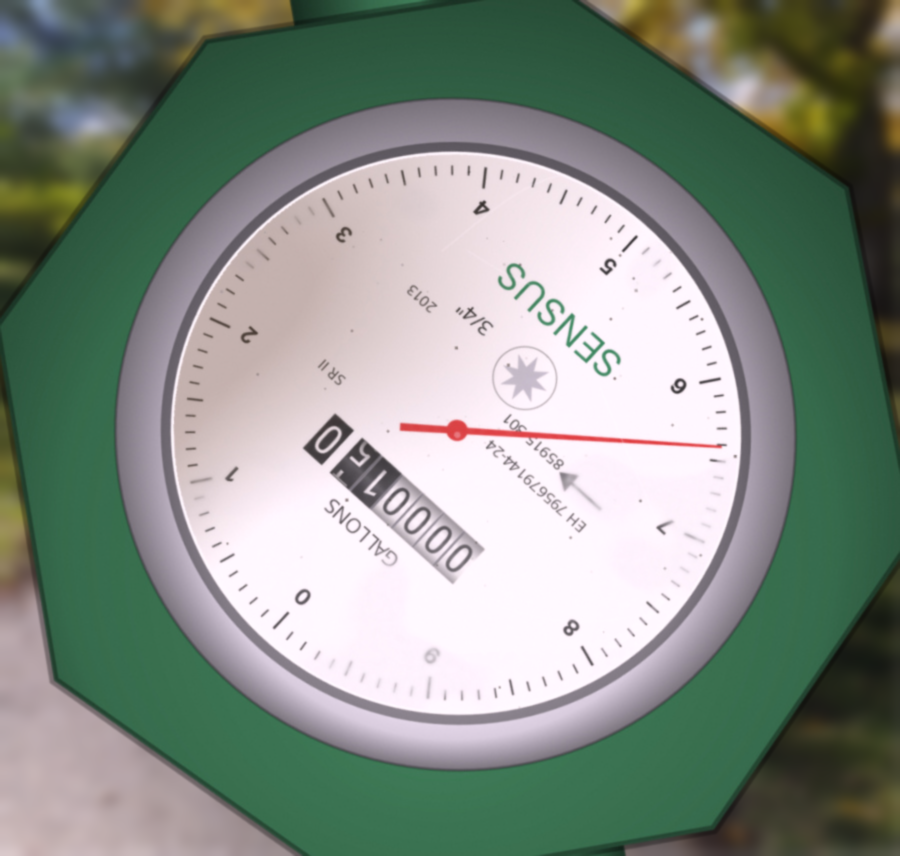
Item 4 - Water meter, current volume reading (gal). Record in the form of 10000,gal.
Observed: 146.4,gal
